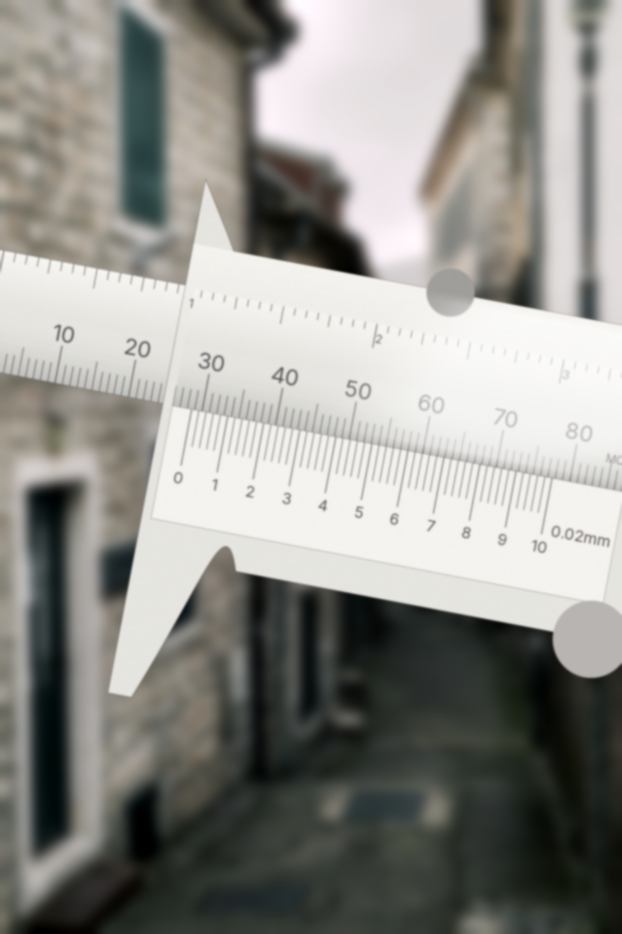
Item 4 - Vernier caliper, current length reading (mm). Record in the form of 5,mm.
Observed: 28.6,mm
